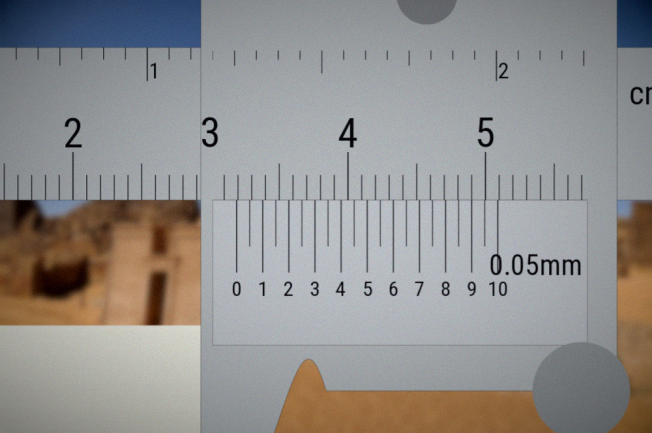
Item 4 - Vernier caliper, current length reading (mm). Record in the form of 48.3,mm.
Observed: 31.9,mm
